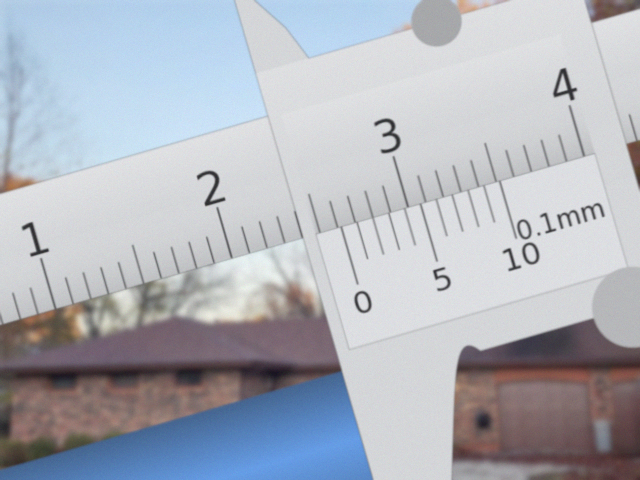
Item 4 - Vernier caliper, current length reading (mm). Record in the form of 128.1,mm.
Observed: 26.2,mm
